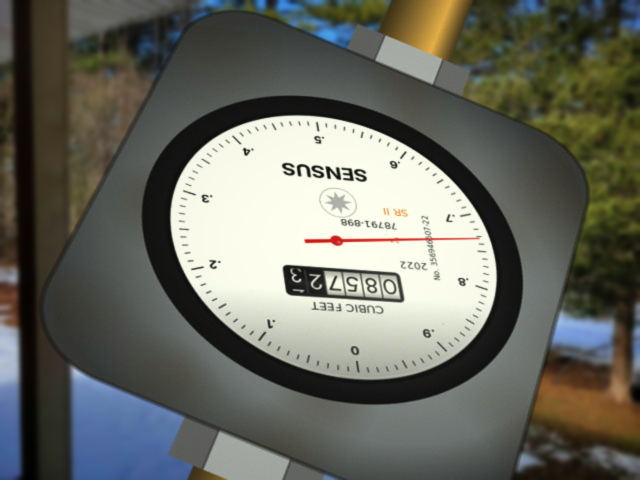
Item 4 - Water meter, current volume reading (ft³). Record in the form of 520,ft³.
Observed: 85722.73,ft³
